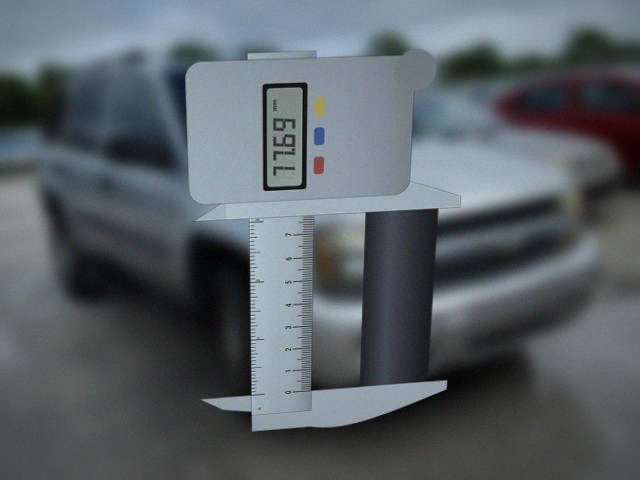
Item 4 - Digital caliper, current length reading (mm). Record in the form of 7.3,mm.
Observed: 77.69,mm
